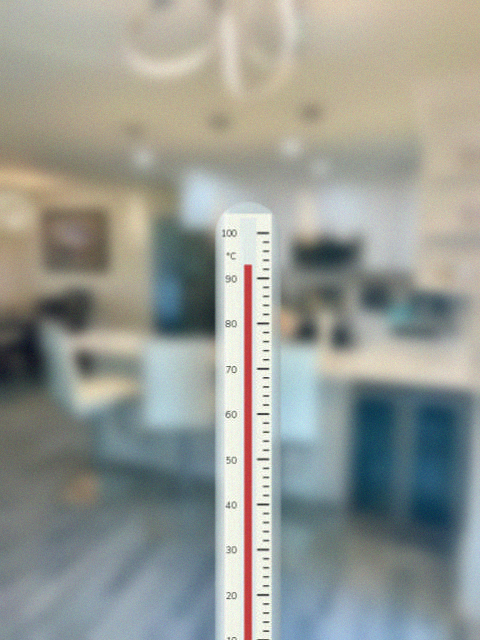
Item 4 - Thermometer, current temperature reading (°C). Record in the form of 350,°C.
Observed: 93,°C
